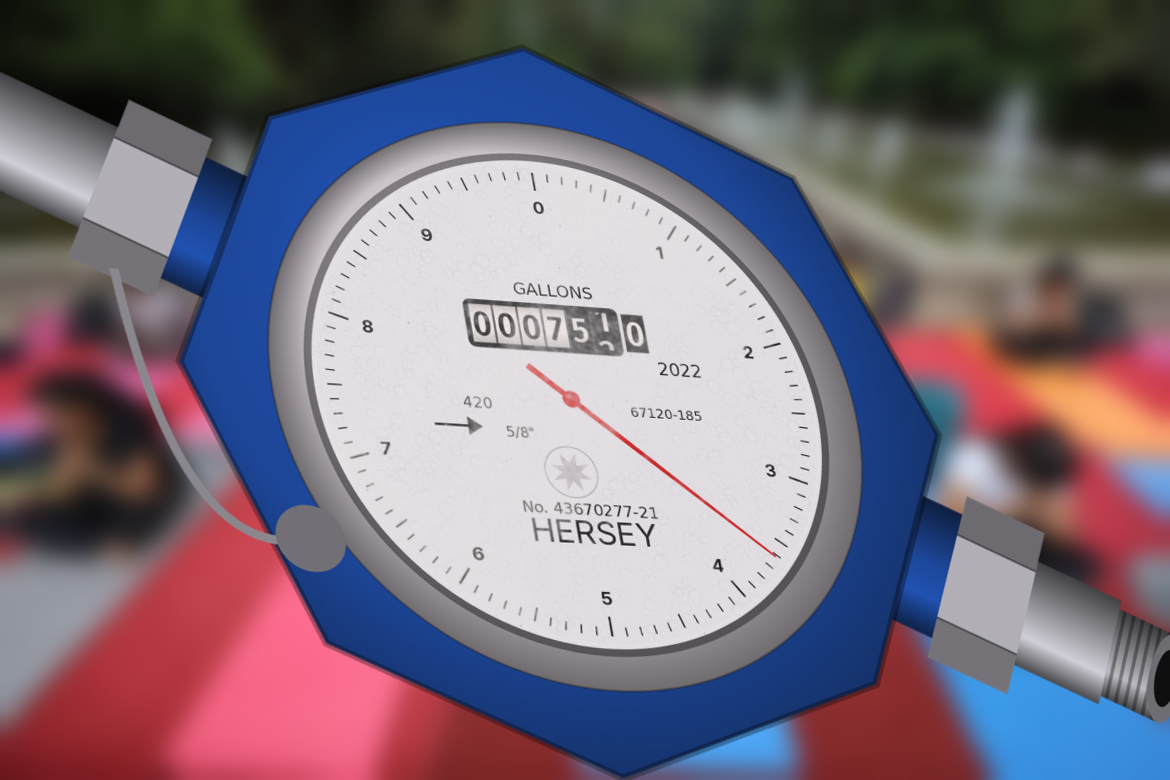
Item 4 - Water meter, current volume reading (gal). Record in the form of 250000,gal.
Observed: 7513.6,gal
